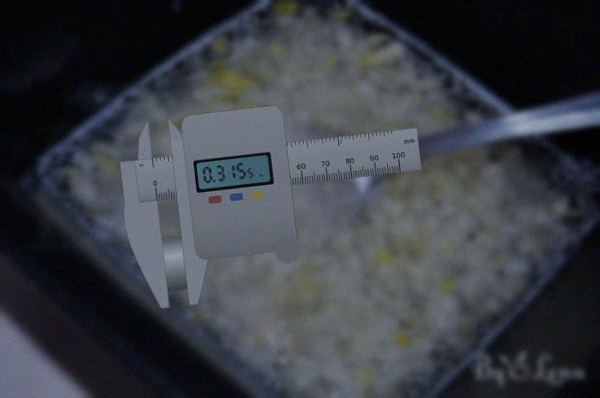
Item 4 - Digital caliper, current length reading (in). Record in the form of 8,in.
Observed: 0.3155,in
